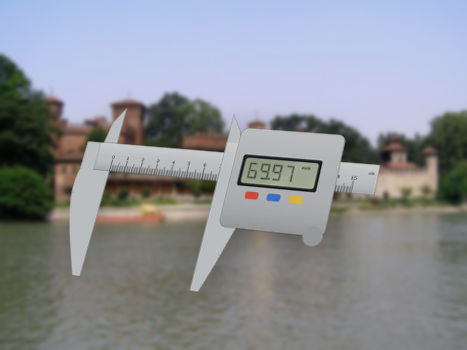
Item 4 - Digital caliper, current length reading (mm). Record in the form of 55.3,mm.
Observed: 69.97,mm
